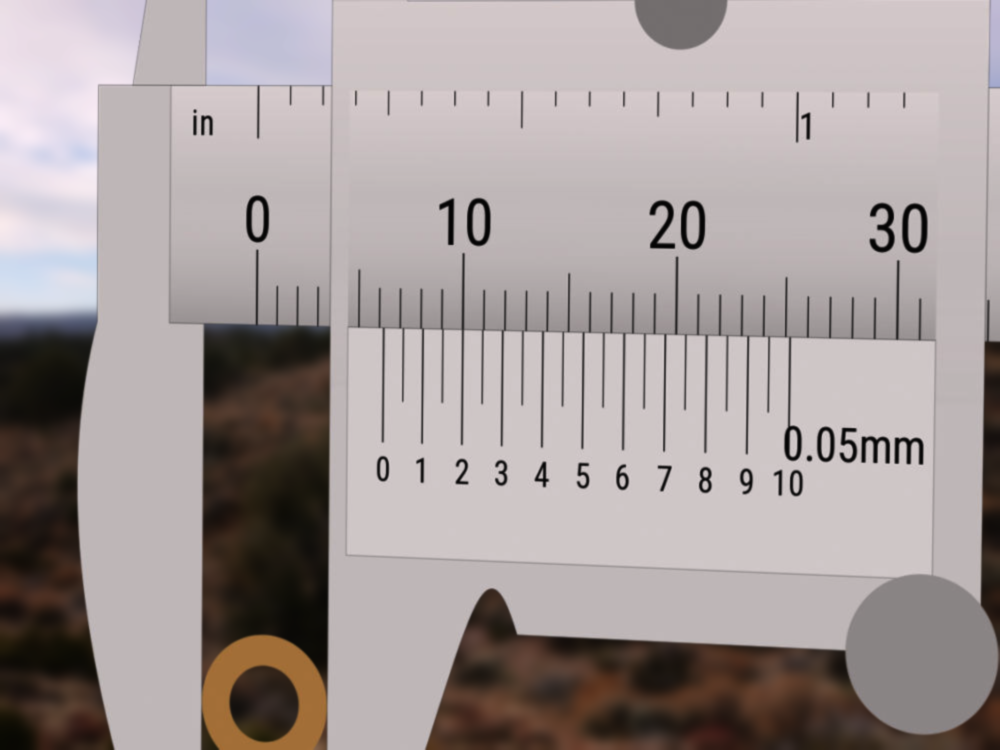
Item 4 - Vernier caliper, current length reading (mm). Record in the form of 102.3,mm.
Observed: 6.2,mm
